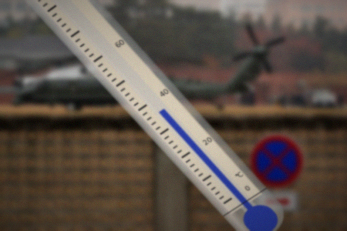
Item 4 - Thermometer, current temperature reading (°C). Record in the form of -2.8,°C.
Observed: 36,°C
